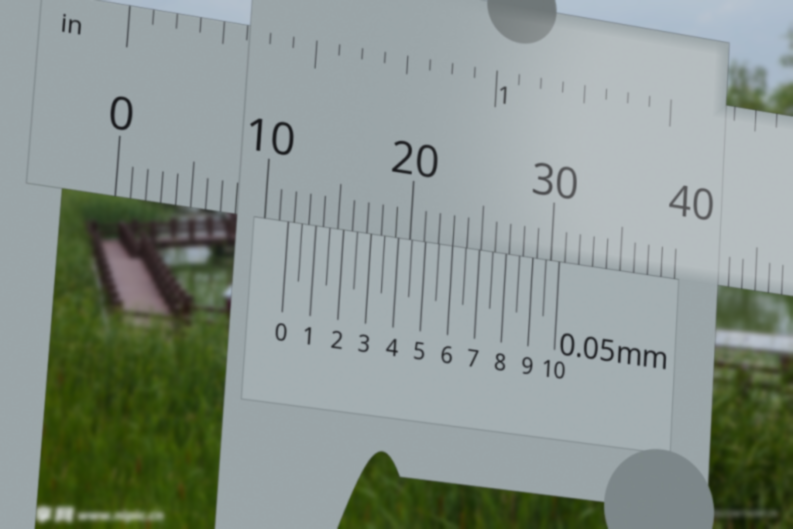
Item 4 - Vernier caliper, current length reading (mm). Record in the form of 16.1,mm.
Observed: 11.6,mm
